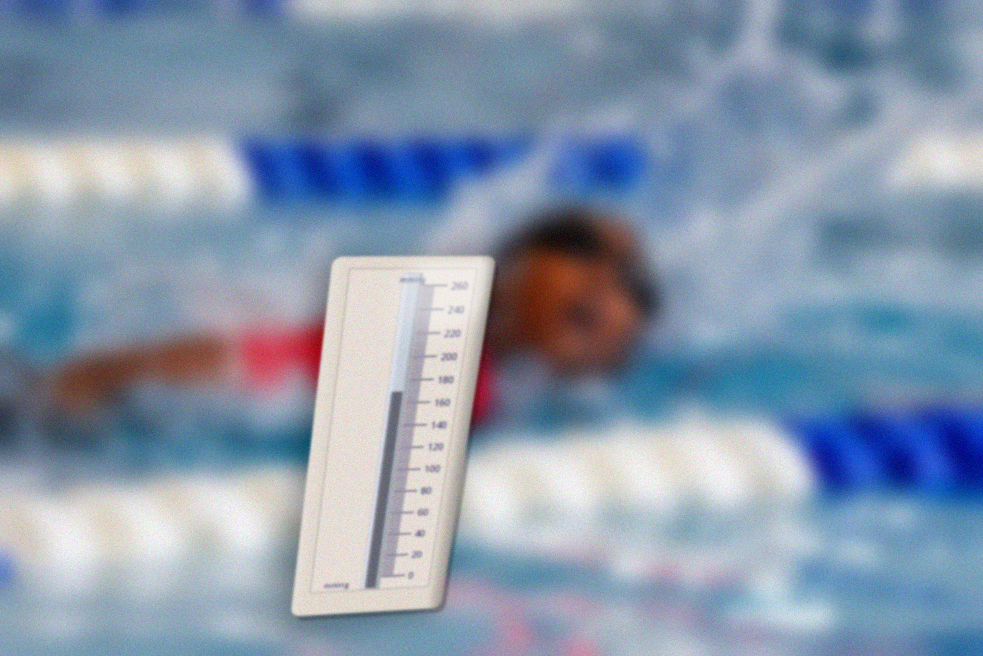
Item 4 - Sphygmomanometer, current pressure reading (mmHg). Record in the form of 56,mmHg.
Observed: 170,mmHg
